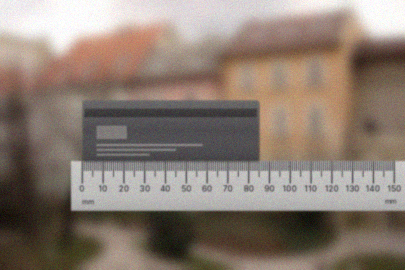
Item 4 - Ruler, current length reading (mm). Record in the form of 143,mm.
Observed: 85,mm
